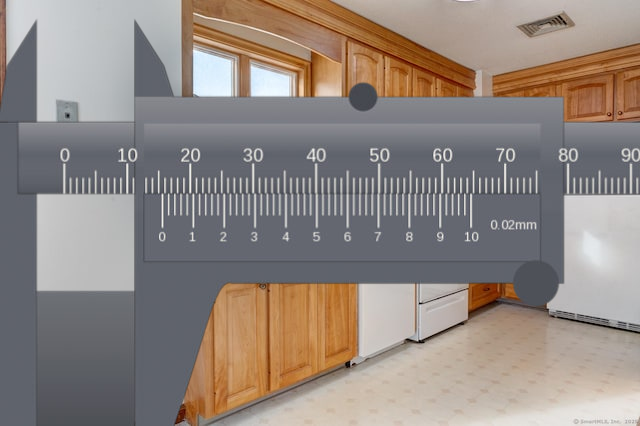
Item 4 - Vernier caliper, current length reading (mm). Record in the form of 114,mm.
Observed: 15.6,mm
